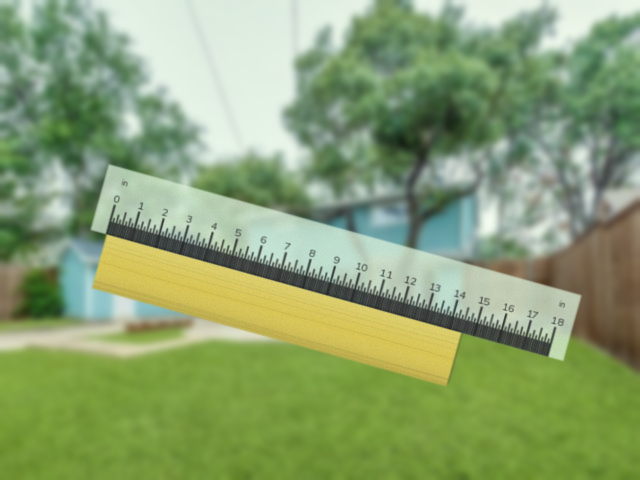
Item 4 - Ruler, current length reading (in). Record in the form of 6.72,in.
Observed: 14.5,in
